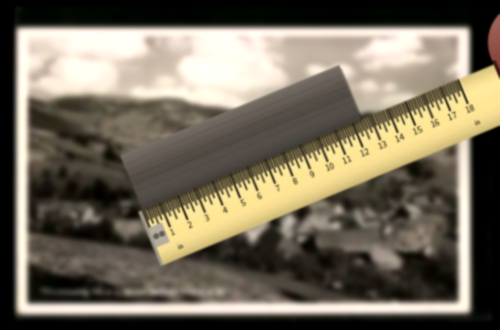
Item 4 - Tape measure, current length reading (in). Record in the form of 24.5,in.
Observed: 12.5,in
